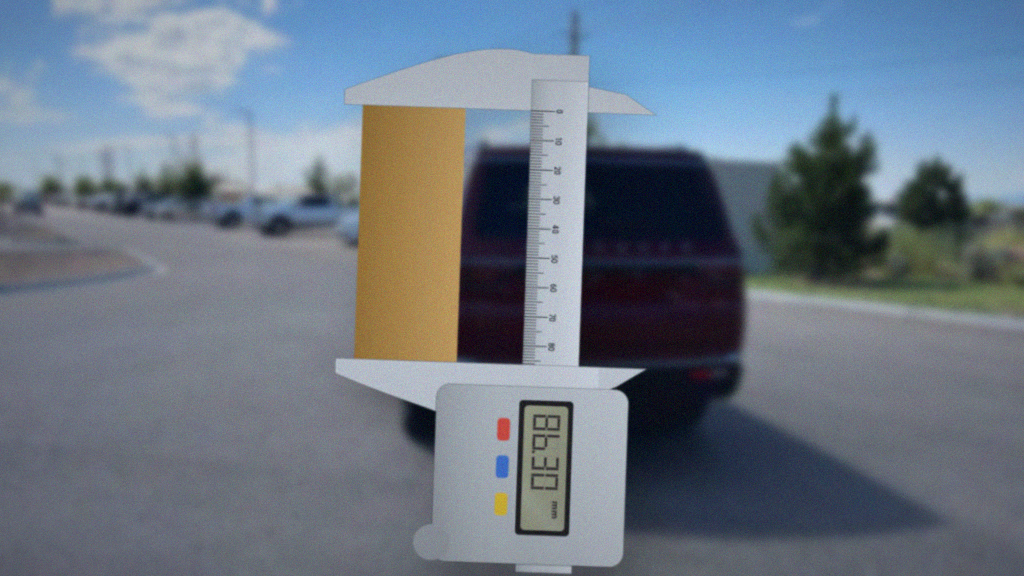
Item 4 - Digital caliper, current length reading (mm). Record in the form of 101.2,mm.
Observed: 86.30,mm
